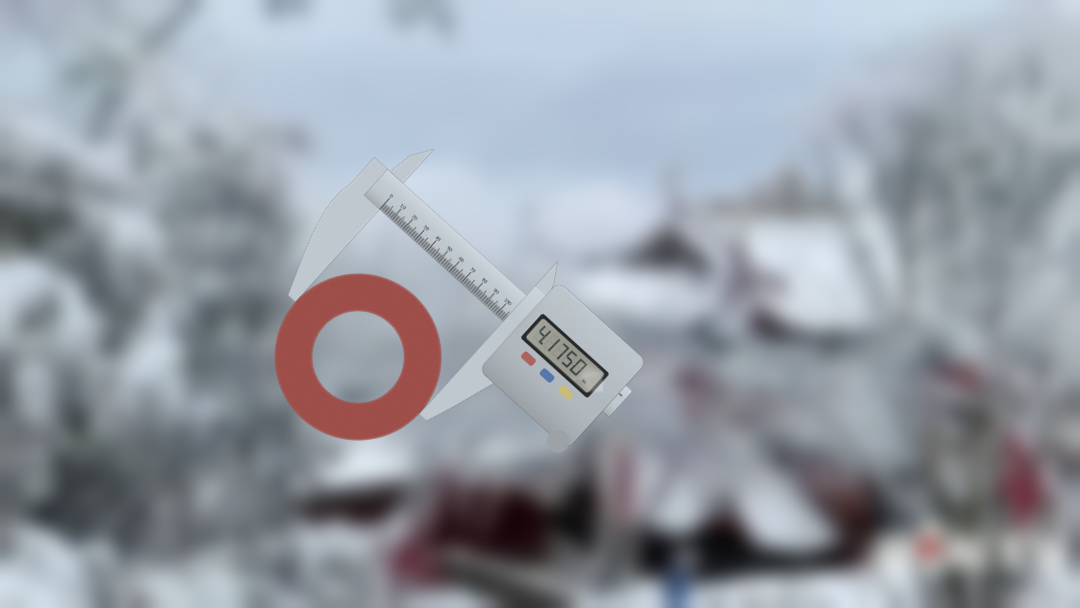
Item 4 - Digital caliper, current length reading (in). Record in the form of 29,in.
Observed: 4.1750,in
